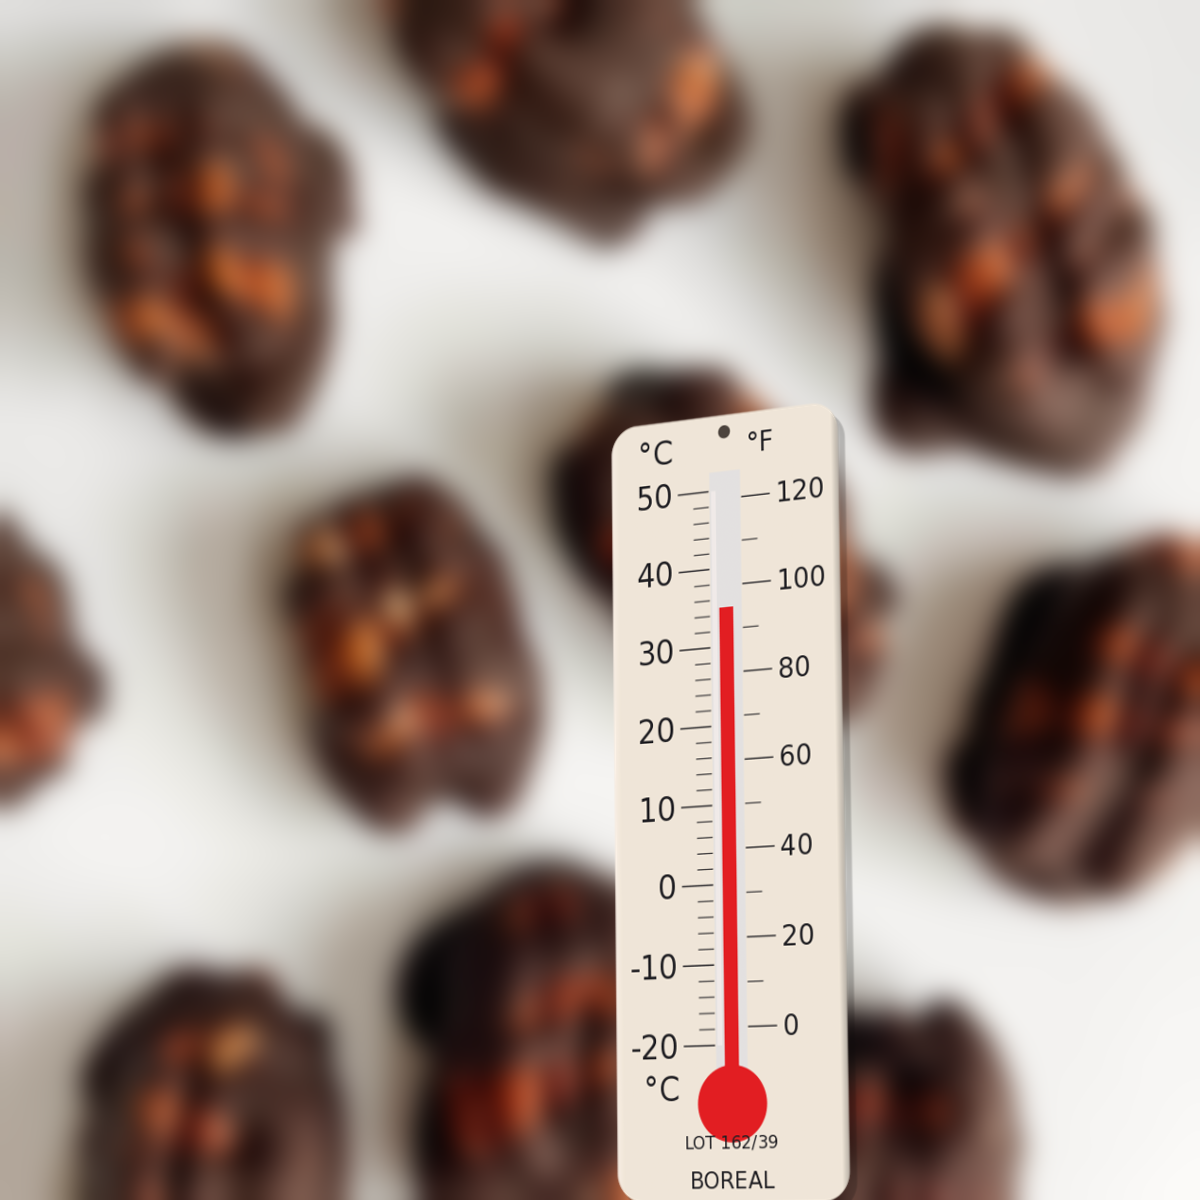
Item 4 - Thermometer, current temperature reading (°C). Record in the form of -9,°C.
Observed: 35,°C
